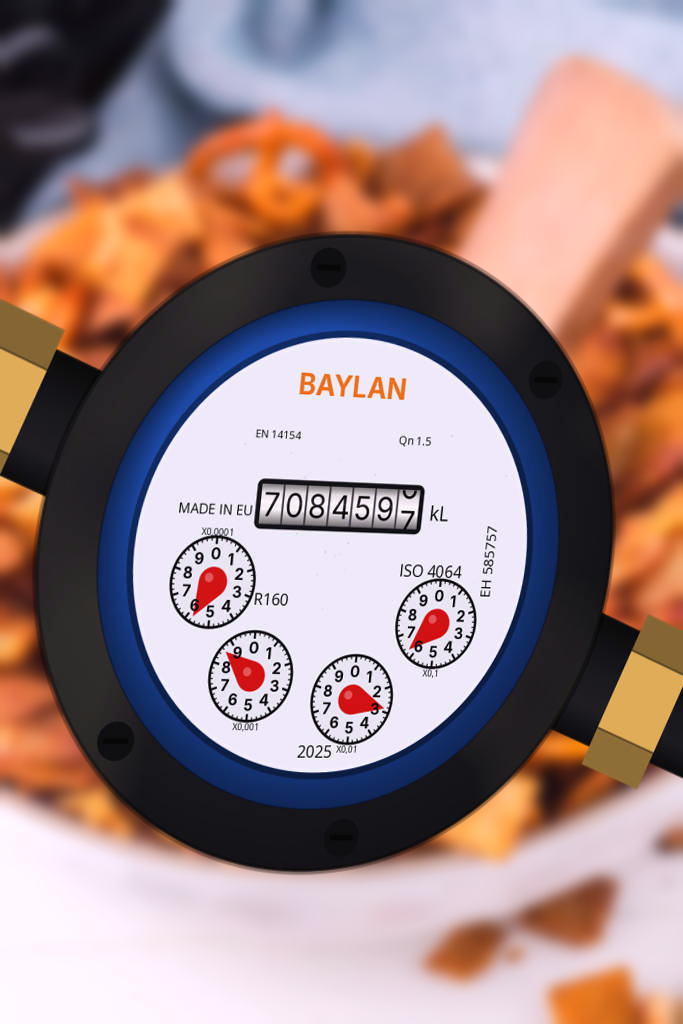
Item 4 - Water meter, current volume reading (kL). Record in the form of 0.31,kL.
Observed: 7084596.6285,kL
